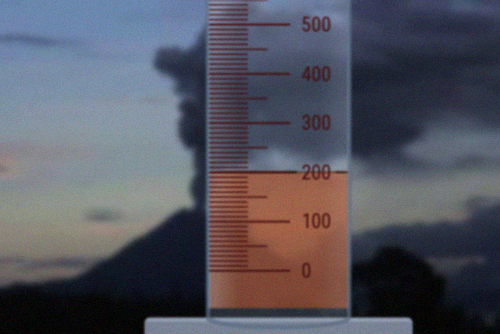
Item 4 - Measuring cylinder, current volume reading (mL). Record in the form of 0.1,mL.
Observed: 200,mL
